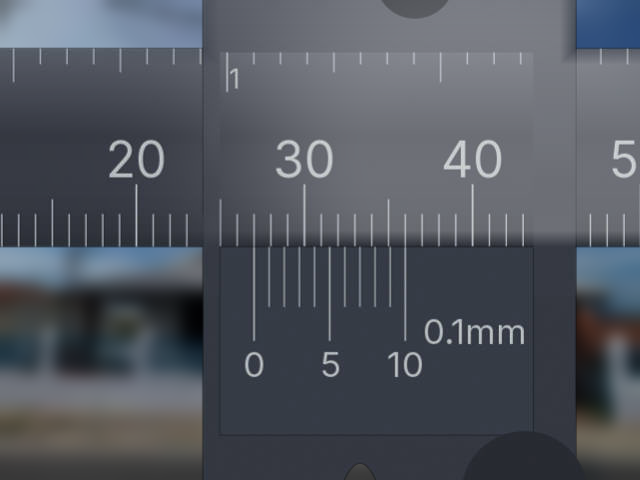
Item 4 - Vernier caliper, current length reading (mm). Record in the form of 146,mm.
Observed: 27.0,mm
